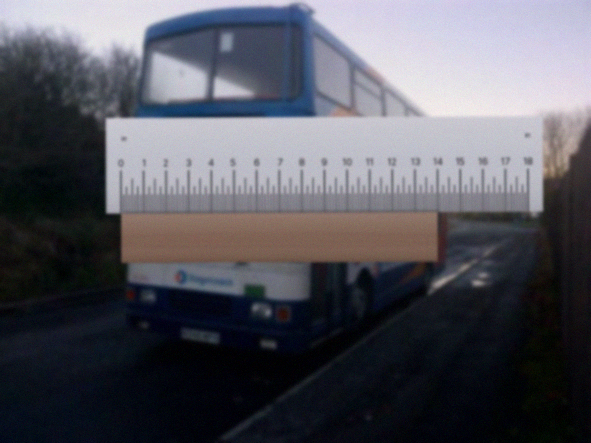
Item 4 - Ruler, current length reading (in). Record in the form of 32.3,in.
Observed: 14,in
